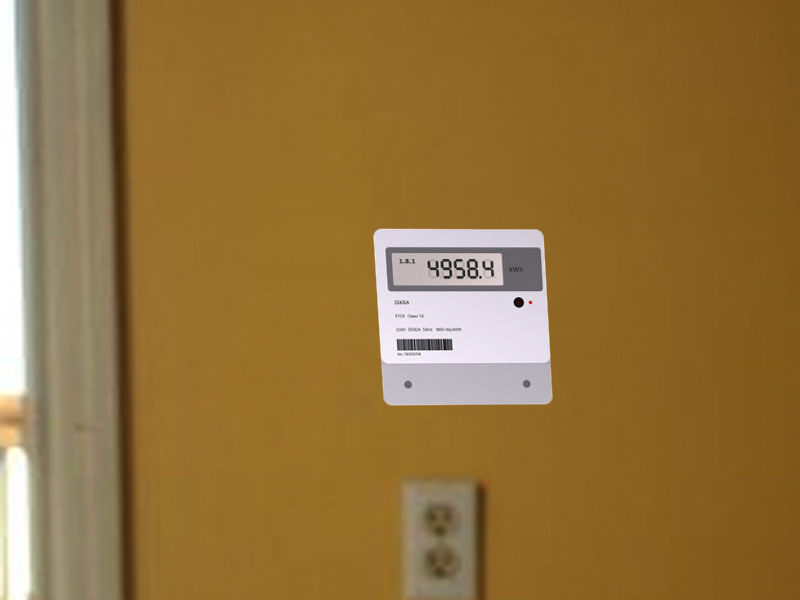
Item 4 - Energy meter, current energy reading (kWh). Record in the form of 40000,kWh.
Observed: 4958.4,kWh
